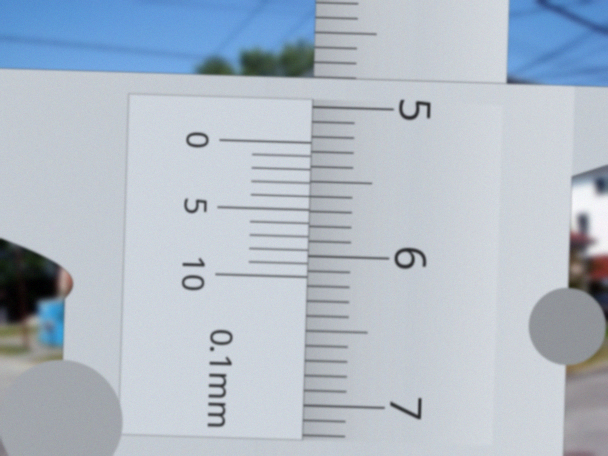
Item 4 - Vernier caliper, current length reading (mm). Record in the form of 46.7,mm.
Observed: 52.4,mm
